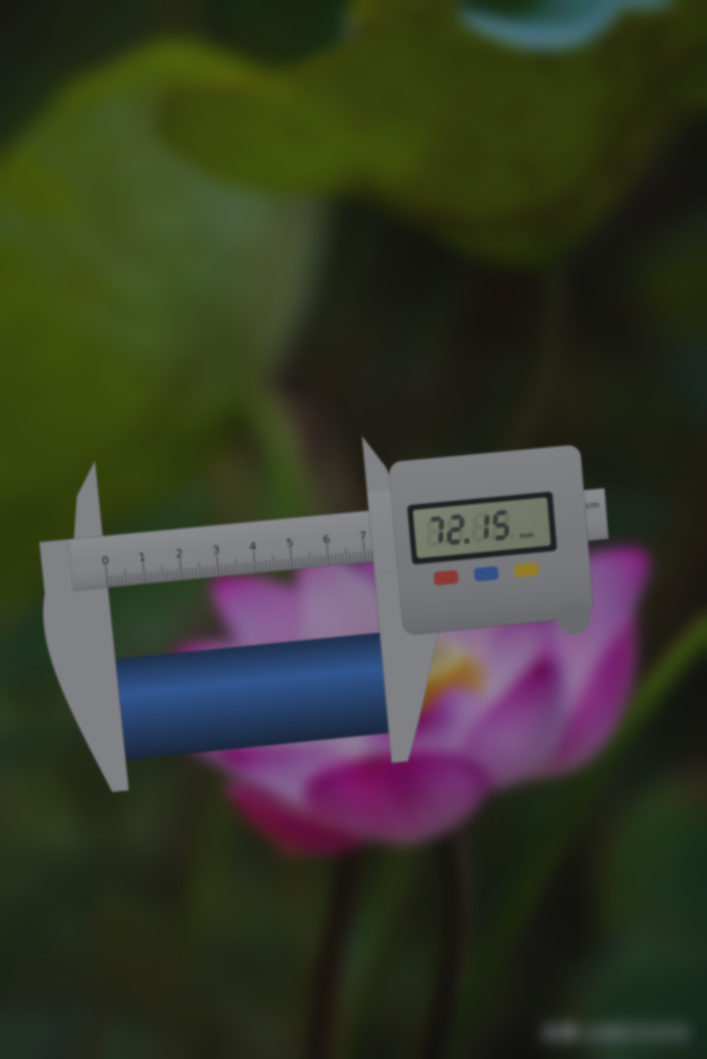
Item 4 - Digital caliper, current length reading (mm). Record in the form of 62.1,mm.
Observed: 72.15,mm
